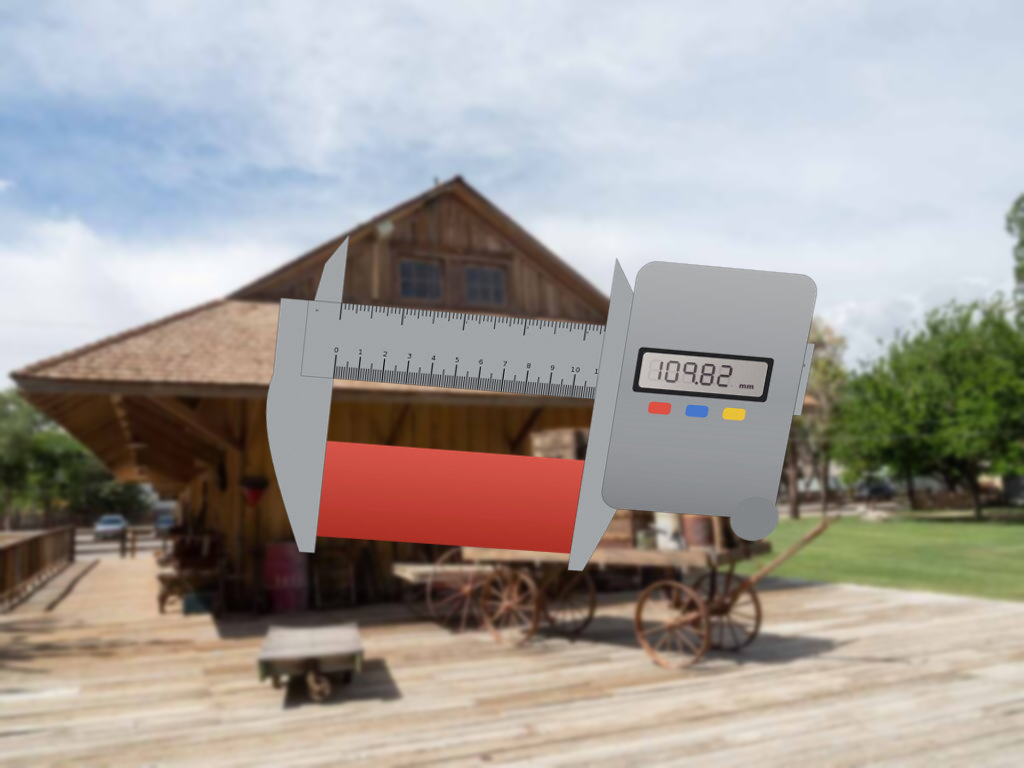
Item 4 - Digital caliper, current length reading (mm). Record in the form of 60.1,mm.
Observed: 109.82,mm
